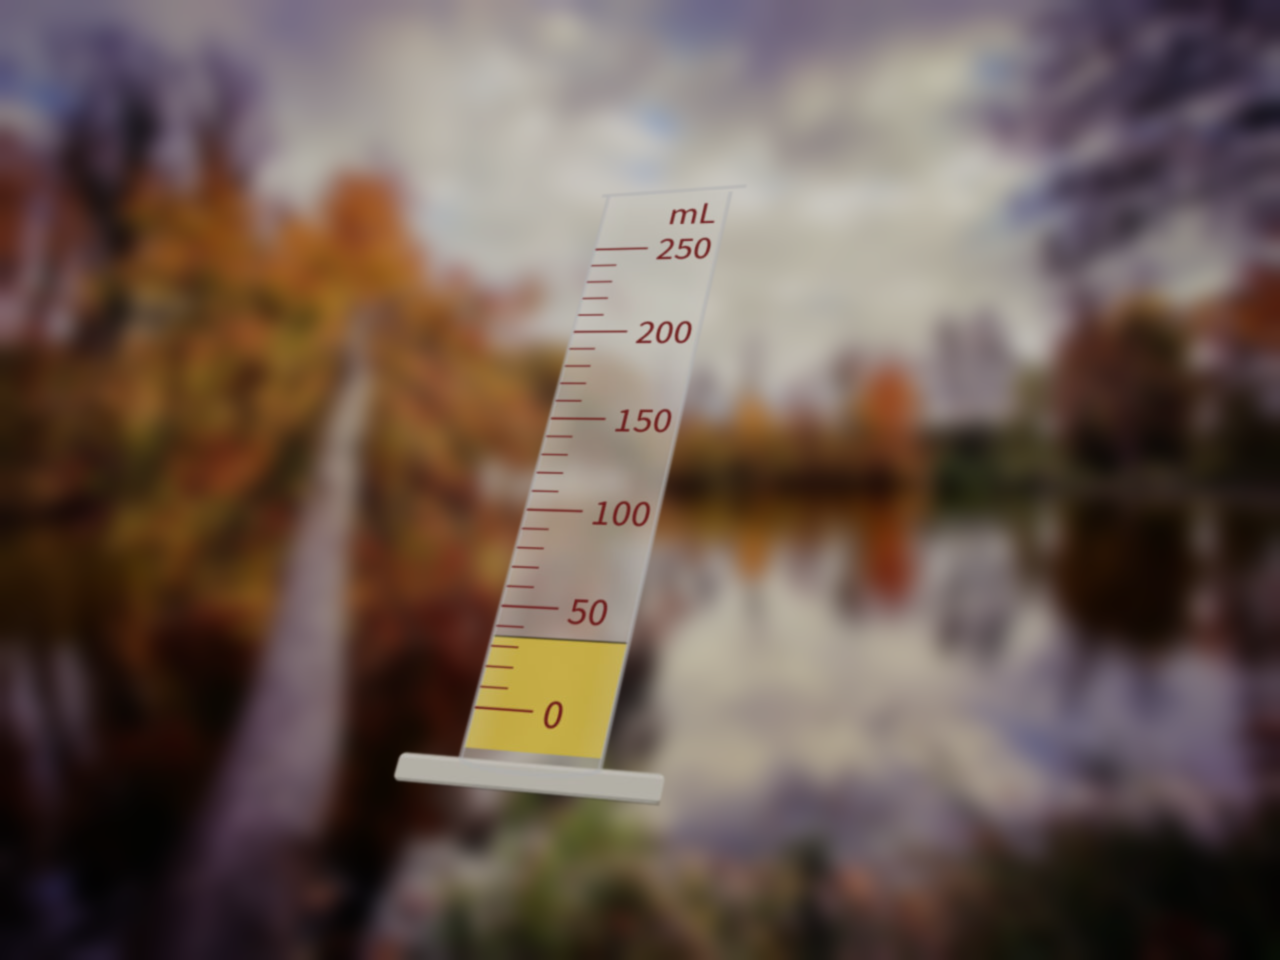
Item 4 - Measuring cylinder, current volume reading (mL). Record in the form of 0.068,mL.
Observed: 35,mL
